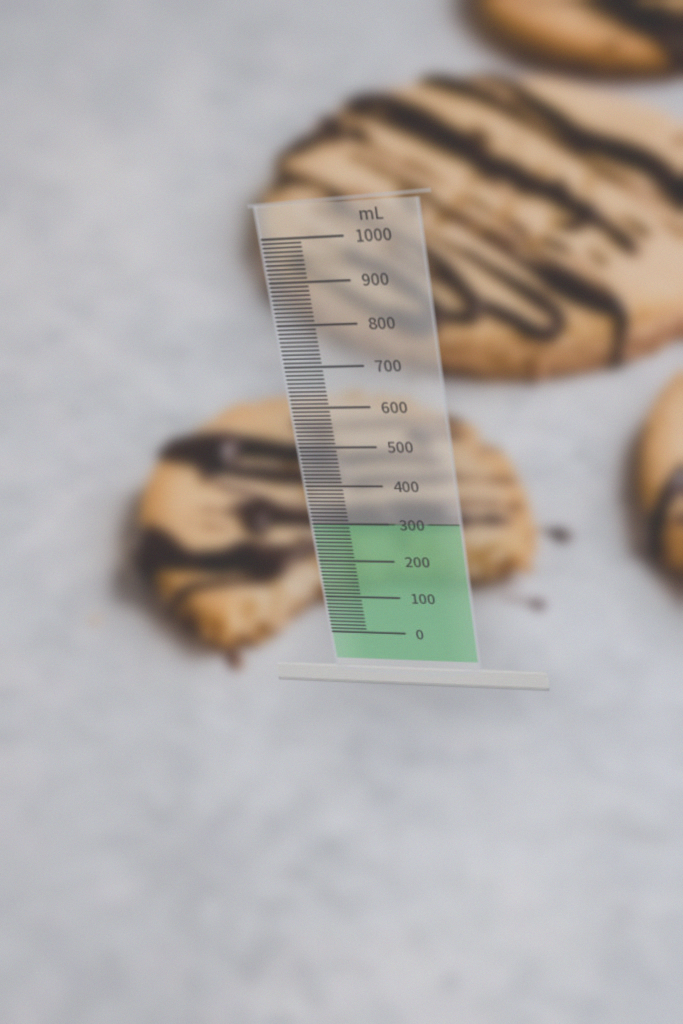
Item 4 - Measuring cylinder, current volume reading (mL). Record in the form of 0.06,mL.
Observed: 300,mL
